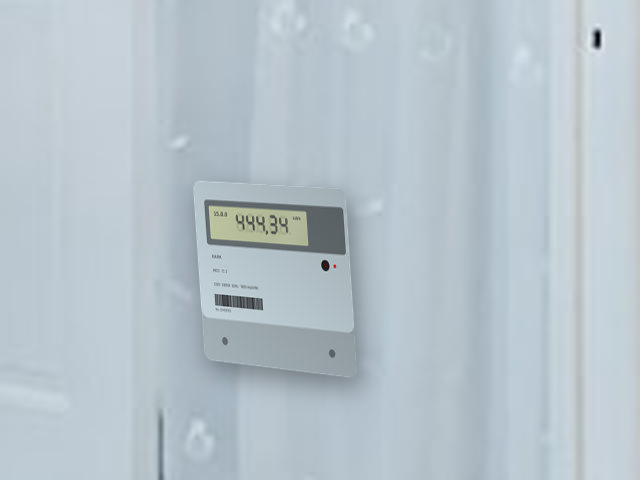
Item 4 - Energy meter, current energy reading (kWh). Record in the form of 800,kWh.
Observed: 444.34,kWh
